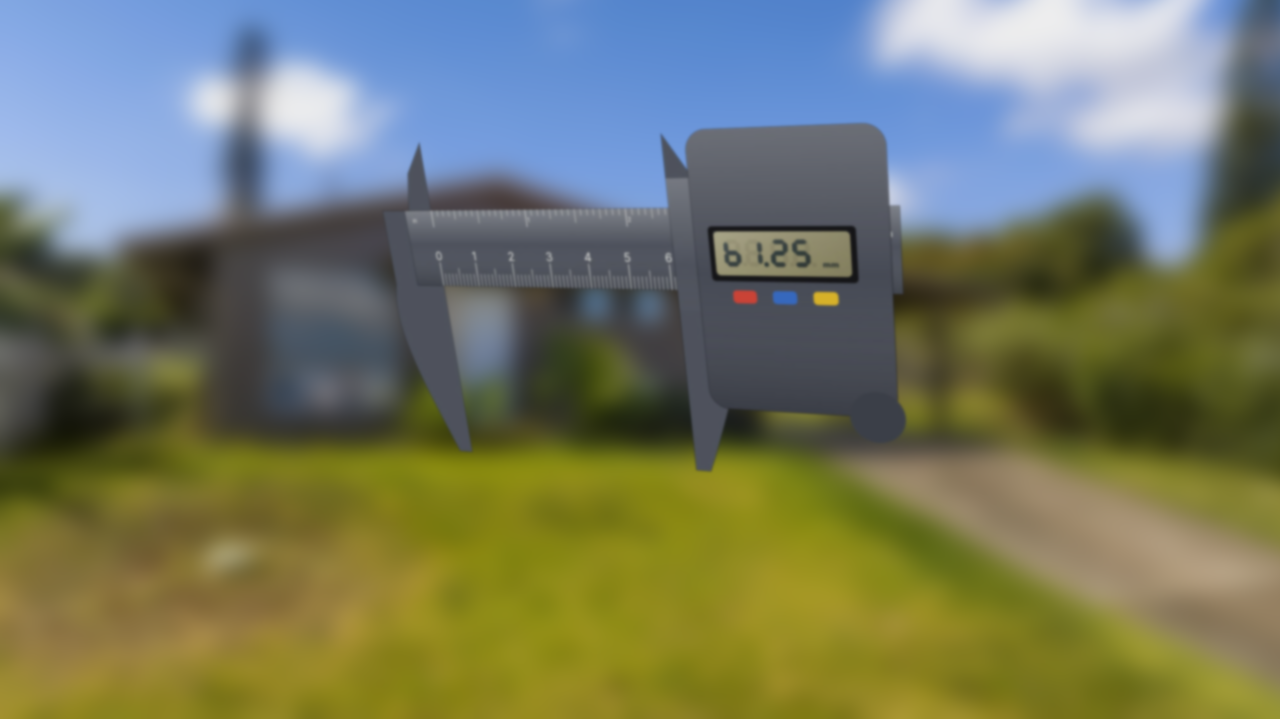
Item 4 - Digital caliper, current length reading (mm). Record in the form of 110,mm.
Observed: 61.25,mm
